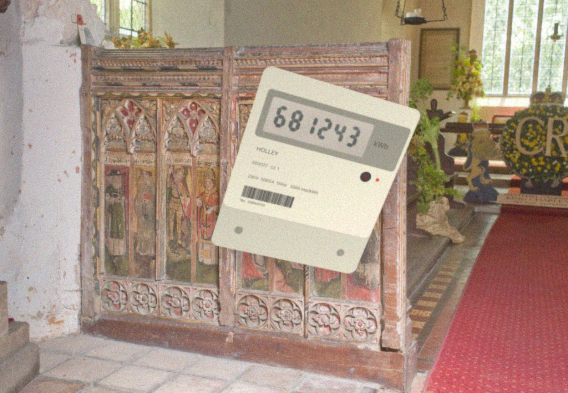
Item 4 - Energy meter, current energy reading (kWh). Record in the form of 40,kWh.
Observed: 681243,kWh
